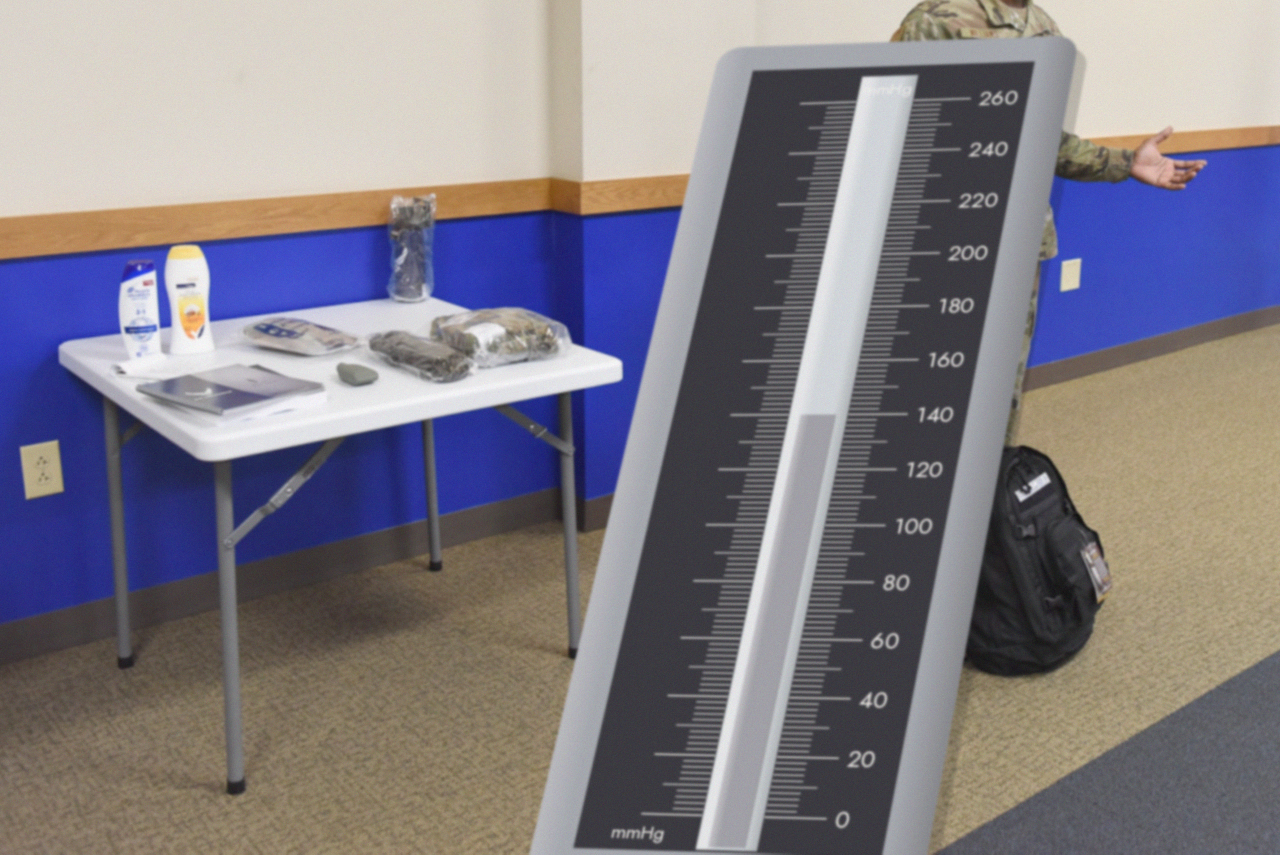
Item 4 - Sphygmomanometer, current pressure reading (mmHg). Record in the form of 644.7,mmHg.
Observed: 140,mmHg
